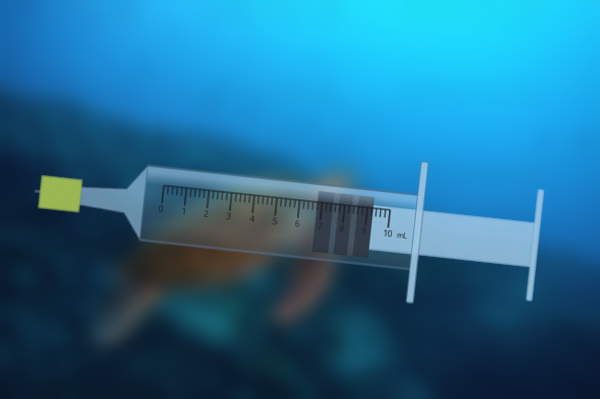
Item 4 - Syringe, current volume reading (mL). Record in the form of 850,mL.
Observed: 6.8,mL
